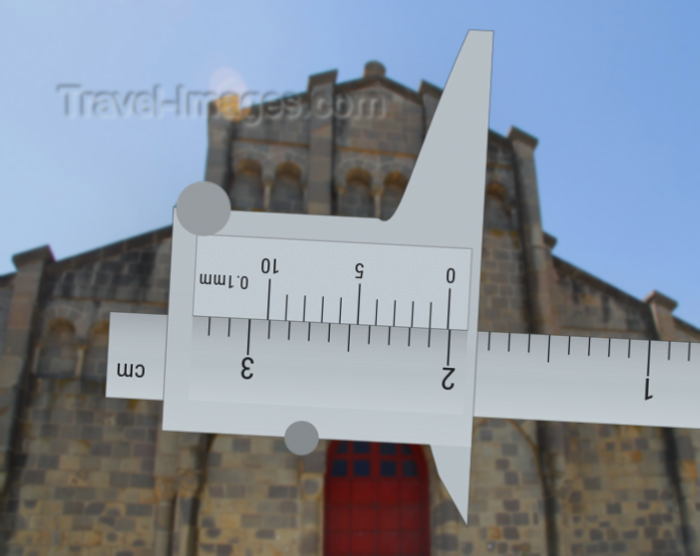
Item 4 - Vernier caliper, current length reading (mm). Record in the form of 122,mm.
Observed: 20.1,mm
